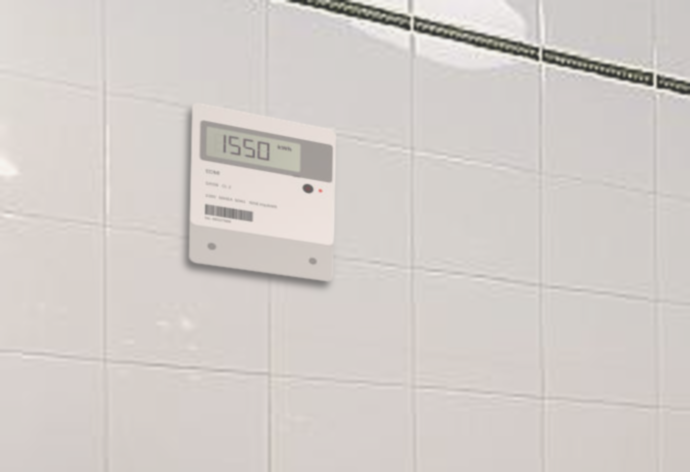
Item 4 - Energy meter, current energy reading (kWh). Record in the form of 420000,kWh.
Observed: 1550,kWh
